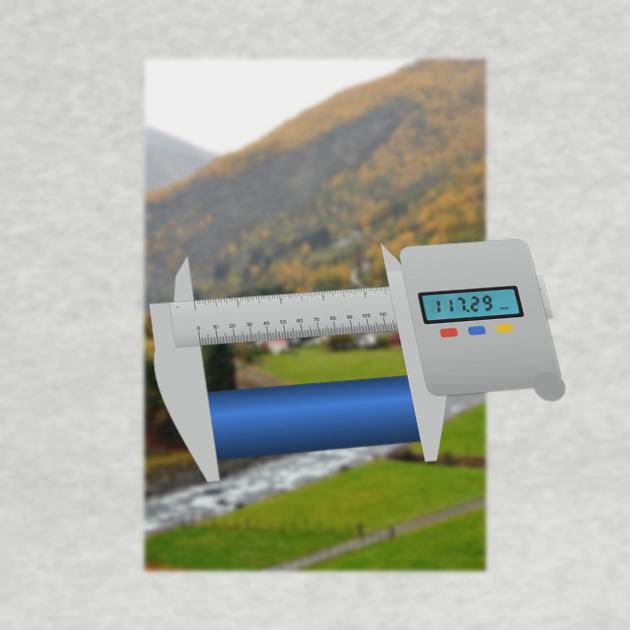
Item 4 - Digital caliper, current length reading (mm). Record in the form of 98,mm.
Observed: 117.29,mm
